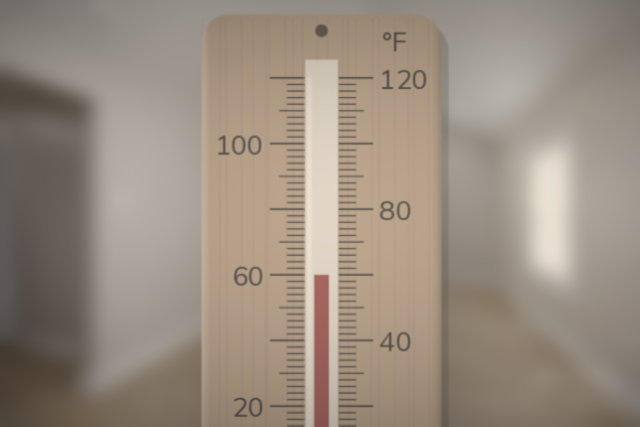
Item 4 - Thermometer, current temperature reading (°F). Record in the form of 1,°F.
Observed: 60,°F
